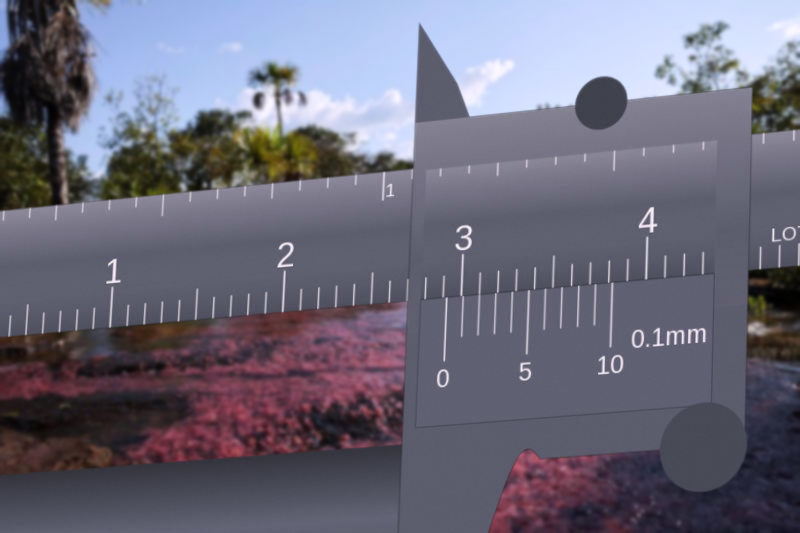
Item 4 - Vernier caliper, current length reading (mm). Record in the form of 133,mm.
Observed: 29.2,mm
